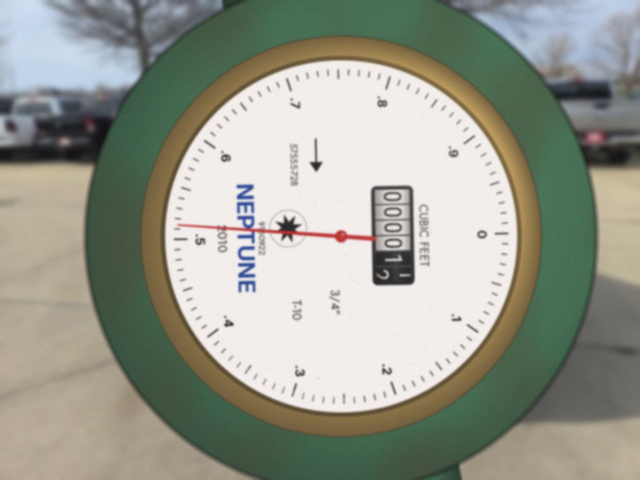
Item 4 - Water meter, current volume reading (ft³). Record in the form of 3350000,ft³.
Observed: 11.51,ft³
